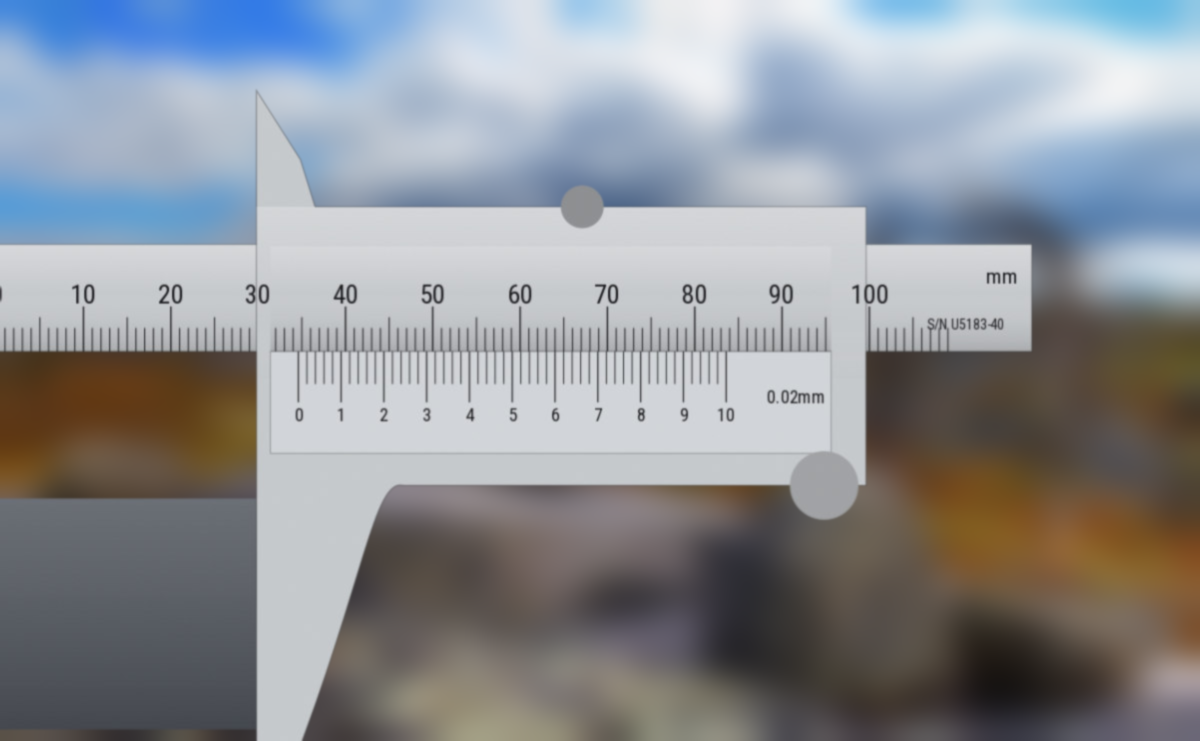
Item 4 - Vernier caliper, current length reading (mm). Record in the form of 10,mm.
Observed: 34.6,mm
